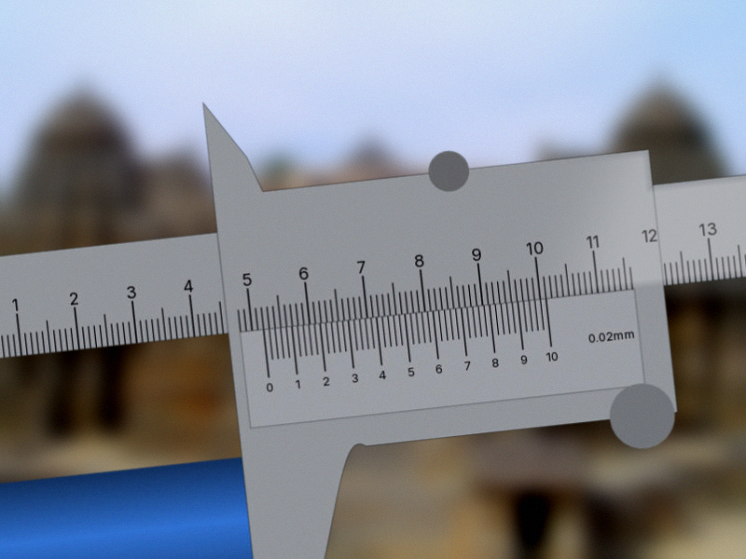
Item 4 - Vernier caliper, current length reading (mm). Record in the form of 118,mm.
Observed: 52.0,mm
